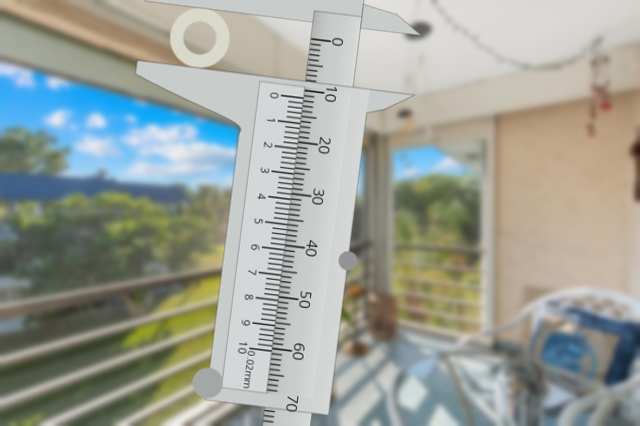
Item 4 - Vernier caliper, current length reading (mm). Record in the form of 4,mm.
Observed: 11.5,mm
